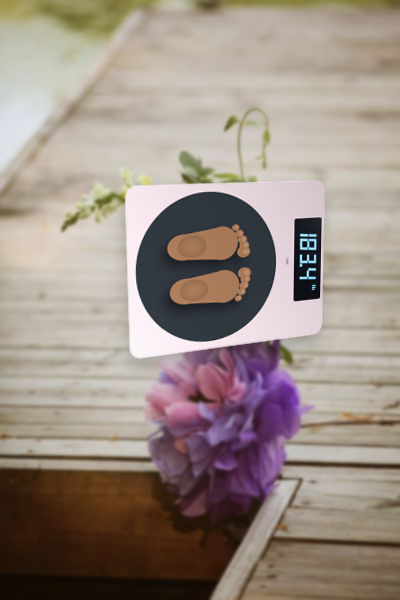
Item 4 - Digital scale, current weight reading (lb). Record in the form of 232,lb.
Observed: 183.4,lb
